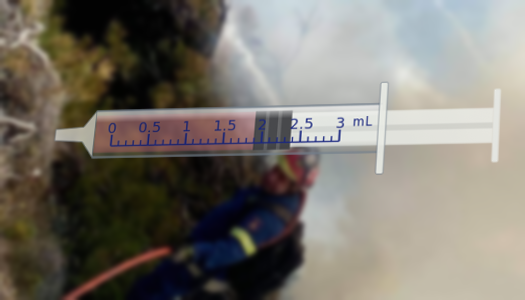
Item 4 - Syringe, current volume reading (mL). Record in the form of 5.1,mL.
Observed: 1.9,mL
